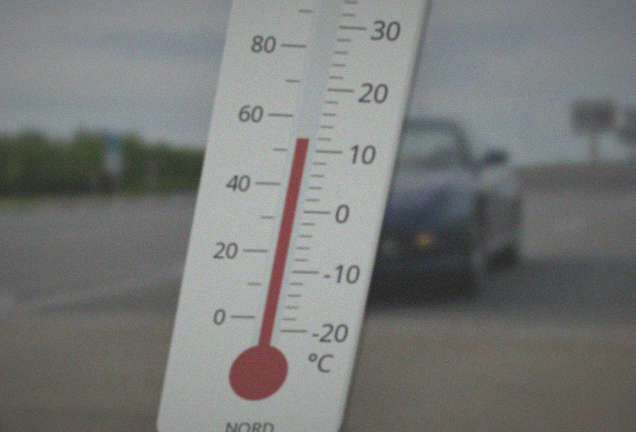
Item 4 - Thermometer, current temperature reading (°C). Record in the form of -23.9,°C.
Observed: 12,°C
